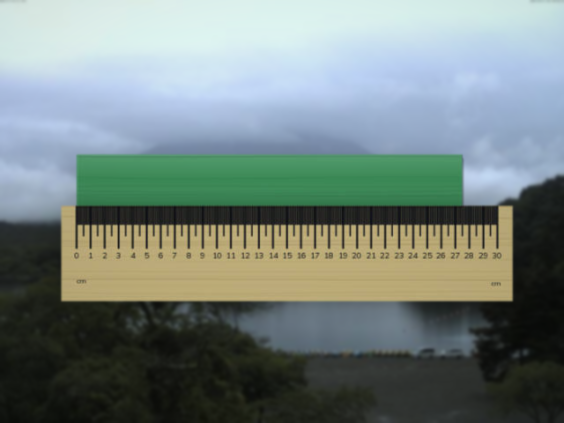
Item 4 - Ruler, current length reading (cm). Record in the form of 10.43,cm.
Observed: 27.5,cm
